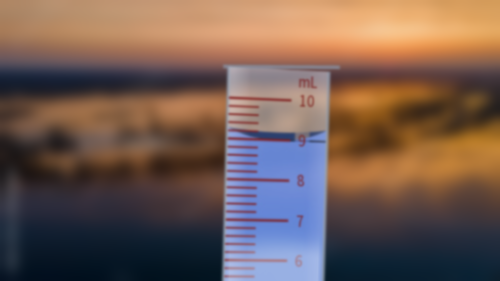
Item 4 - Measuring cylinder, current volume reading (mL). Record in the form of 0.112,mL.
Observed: 9,mL
